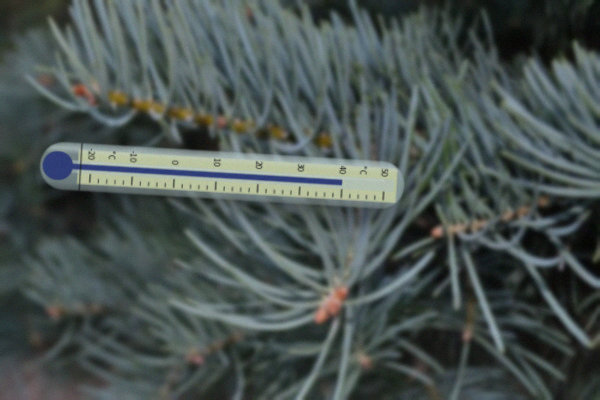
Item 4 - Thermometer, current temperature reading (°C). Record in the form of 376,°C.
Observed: 40,°C
